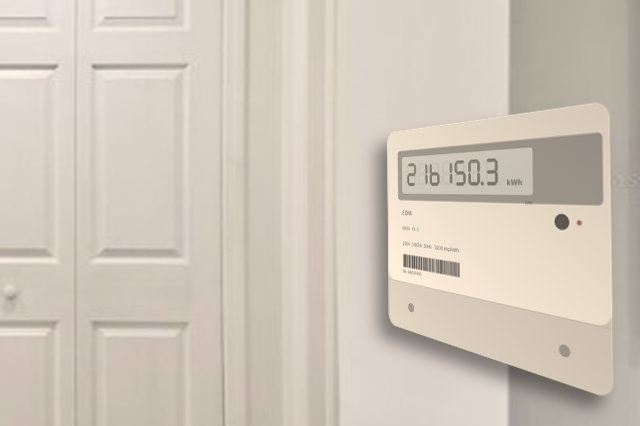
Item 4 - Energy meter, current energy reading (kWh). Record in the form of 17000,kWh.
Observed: 216150.3,kWh
